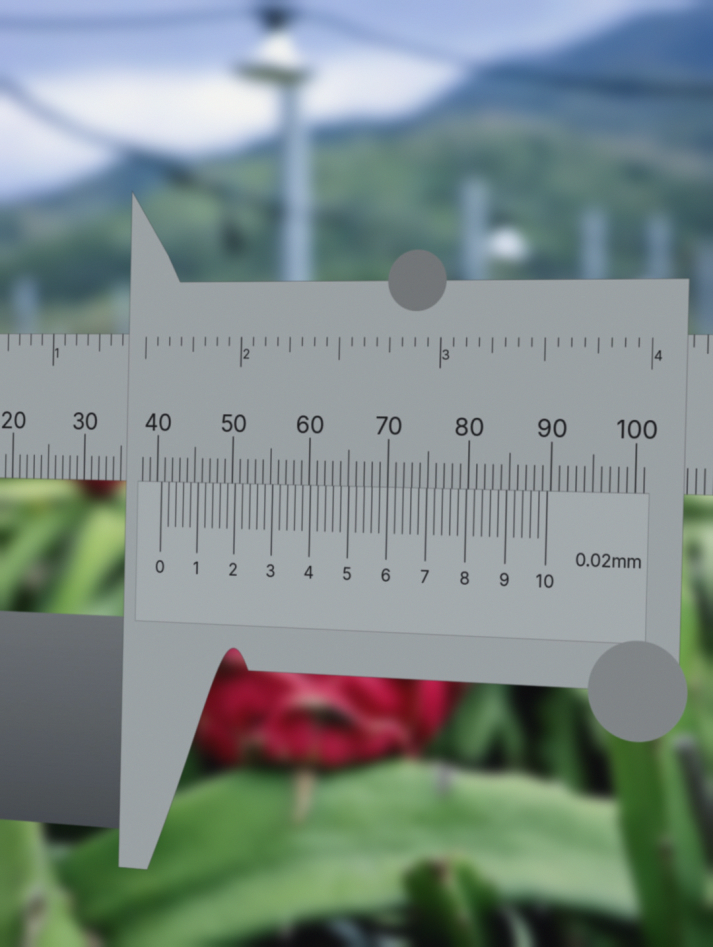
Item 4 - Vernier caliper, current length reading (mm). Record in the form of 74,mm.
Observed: 40.6,mm
